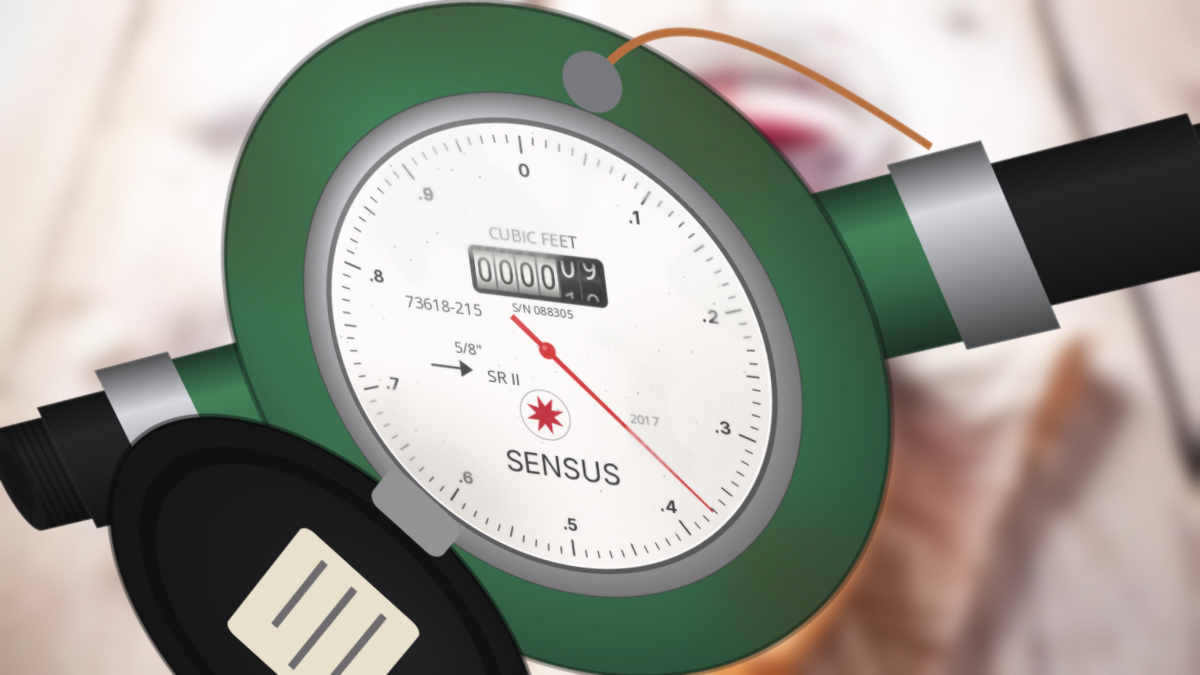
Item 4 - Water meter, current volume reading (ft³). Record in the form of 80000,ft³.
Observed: 9.37,ft³
